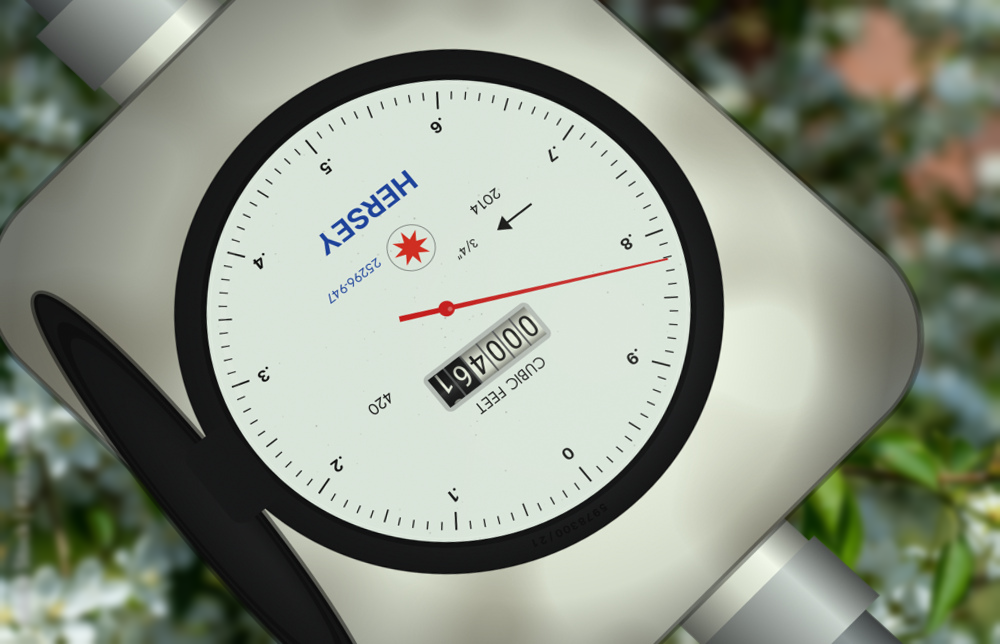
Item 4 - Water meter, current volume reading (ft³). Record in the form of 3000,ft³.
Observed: 460.82,ft³
